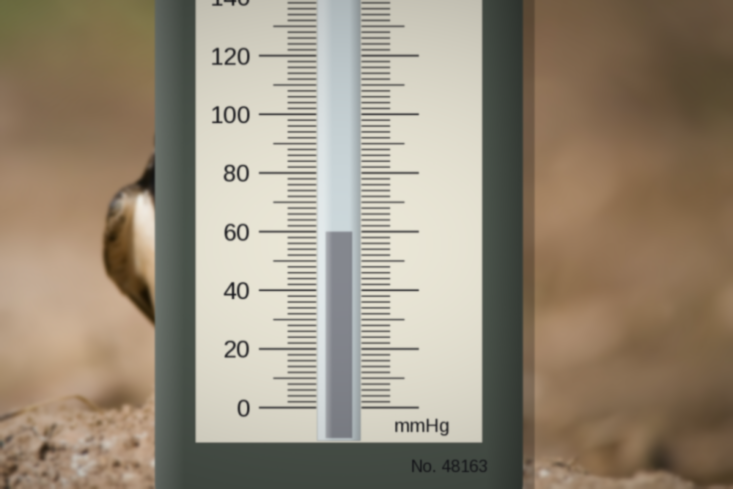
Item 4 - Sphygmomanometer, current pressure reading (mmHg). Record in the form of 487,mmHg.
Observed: 60,mmHg
